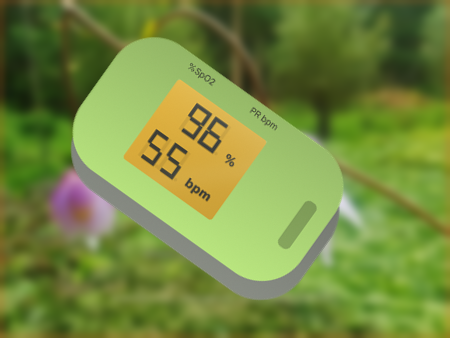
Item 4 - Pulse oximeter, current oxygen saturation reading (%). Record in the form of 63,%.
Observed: 96,%
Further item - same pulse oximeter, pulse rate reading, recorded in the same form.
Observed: 55,bpm
